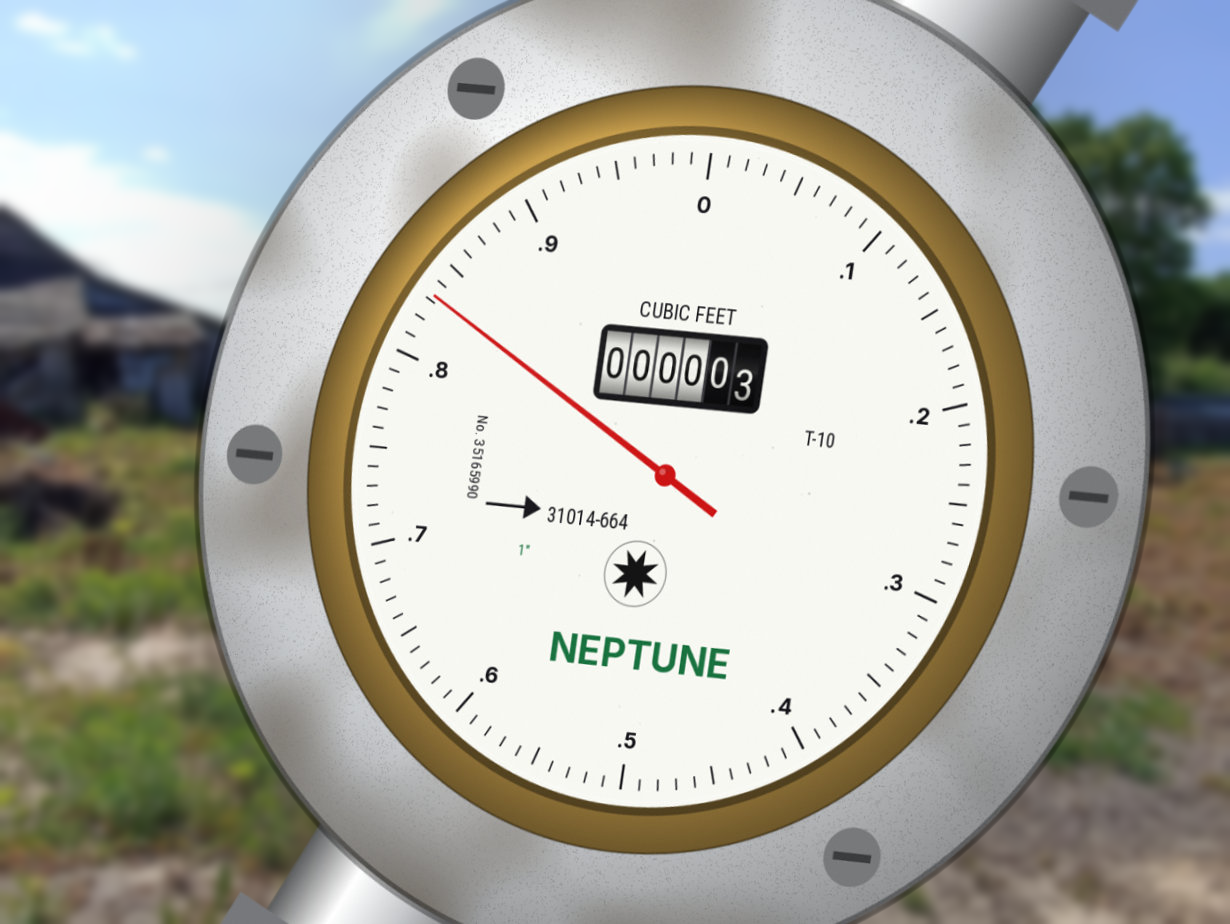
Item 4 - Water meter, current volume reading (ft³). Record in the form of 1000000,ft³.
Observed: 2.83,ft³
